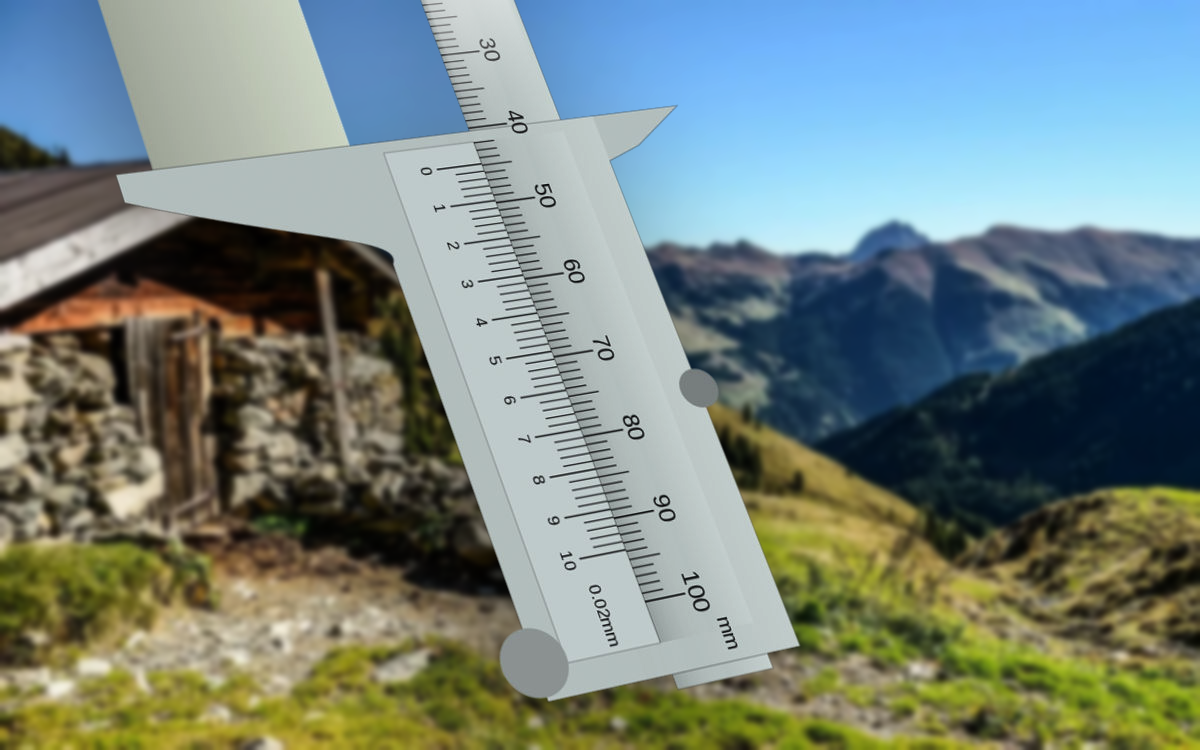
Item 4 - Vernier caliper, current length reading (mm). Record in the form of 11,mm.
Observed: 44.8,mm
